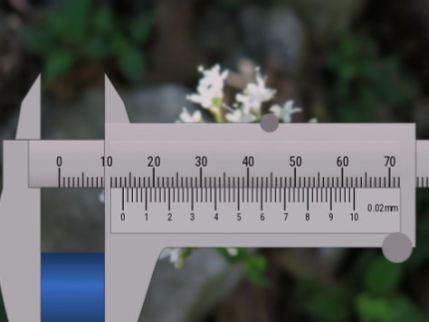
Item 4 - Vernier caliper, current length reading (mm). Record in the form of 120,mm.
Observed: 13.5,mm
